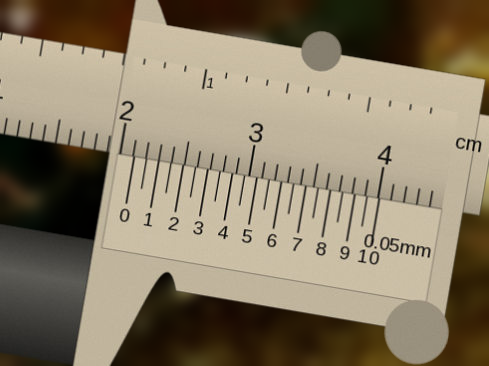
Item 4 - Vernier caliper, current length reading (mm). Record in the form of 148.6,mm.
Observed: 21.1,mm
